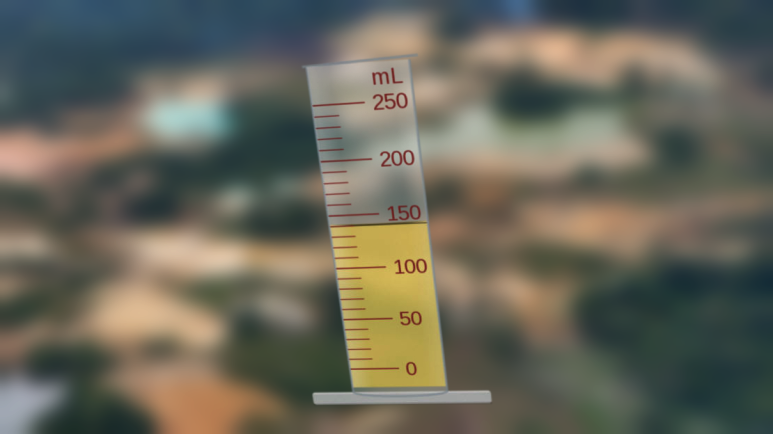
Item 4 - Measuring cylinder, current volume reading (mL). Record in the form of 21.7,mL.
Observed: 140,mL
